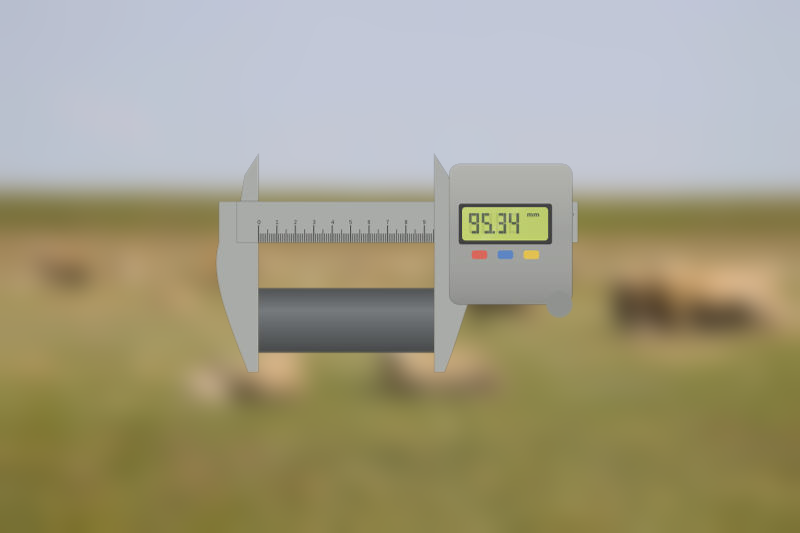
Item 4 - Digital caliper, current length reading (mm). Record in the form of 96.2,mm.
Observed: 95.34,mm
